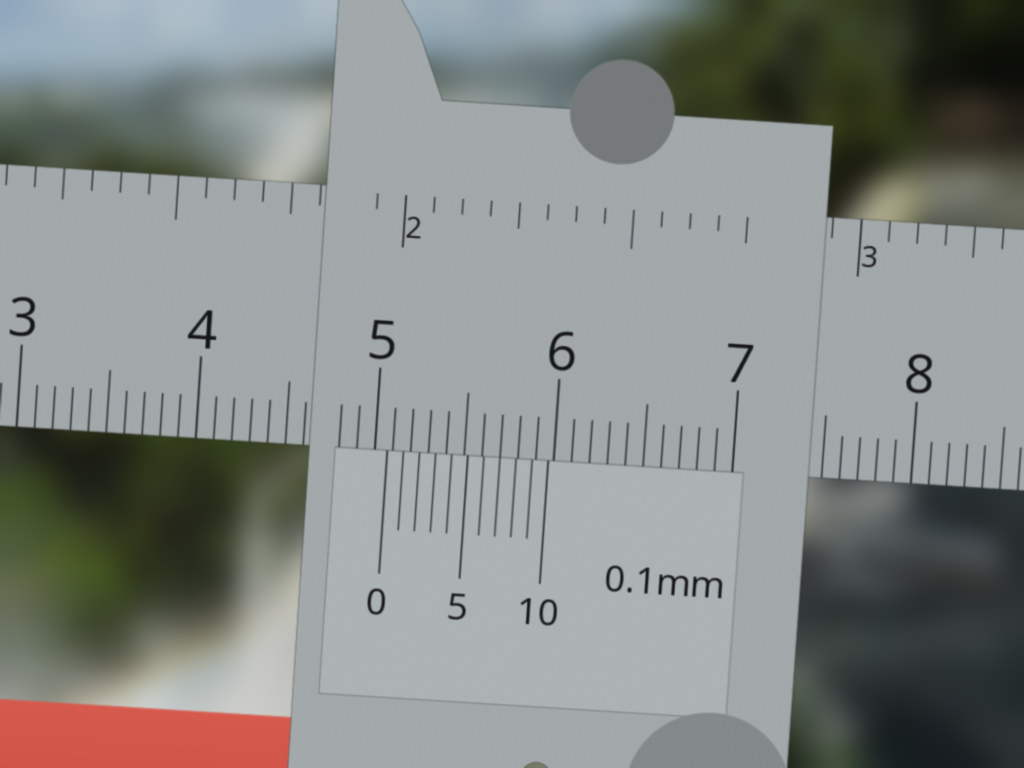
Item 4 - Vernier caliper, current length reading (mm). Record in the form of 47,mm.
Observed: 50.7,mm
